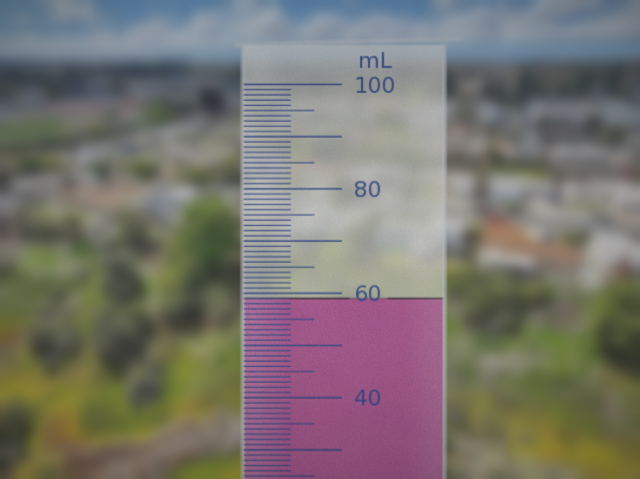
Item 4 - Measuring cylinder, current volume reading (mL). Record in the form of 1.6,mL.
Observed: 59,mL
